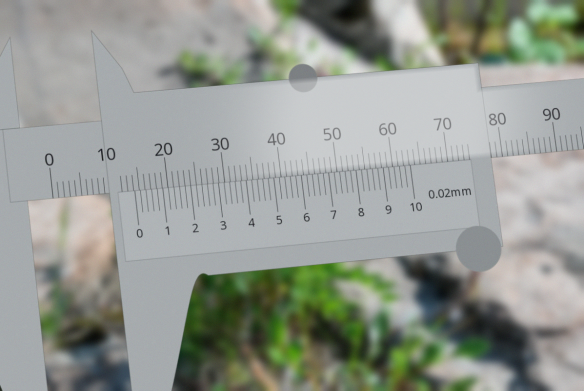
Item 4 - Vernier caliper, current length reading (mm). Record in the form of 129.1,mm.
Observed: 14.2,mm
